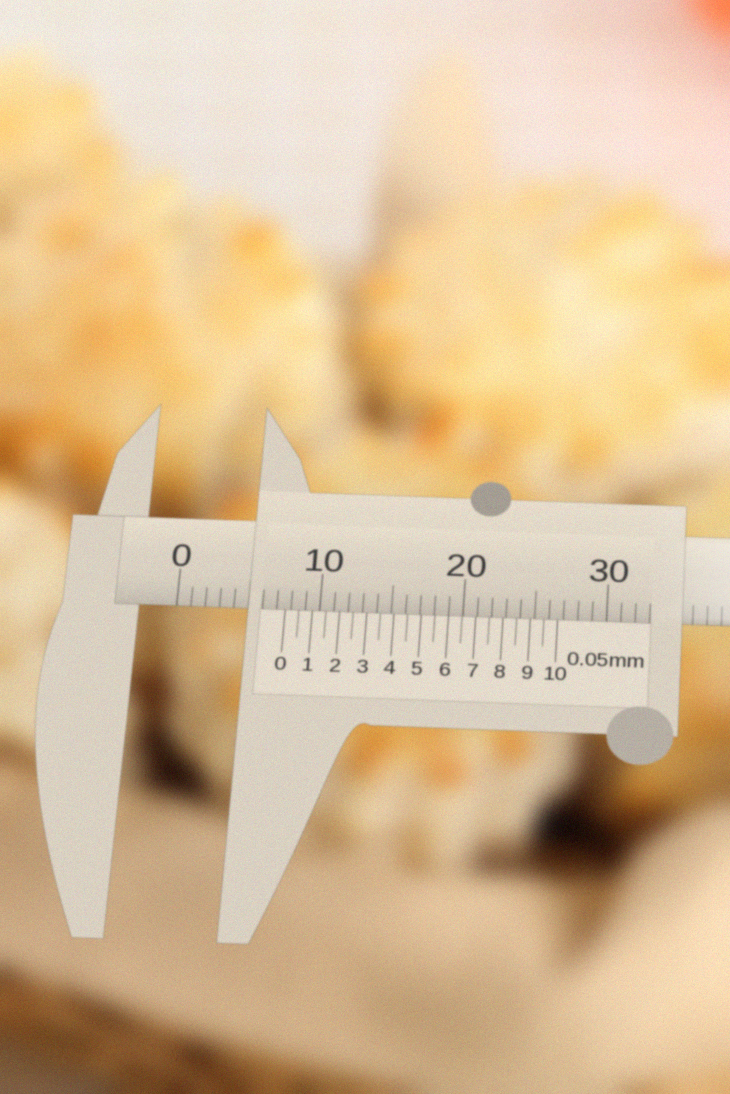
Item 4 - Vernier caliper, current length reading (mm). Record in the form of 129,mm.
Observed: 7.6,mm
